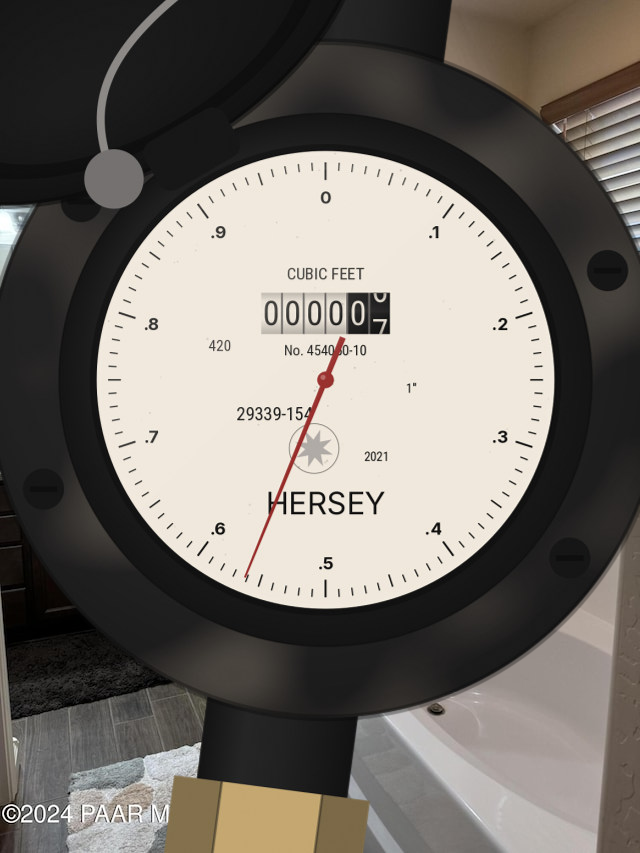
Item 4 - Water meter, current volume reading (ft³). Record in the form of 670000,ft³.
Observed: 6.56,ft³
